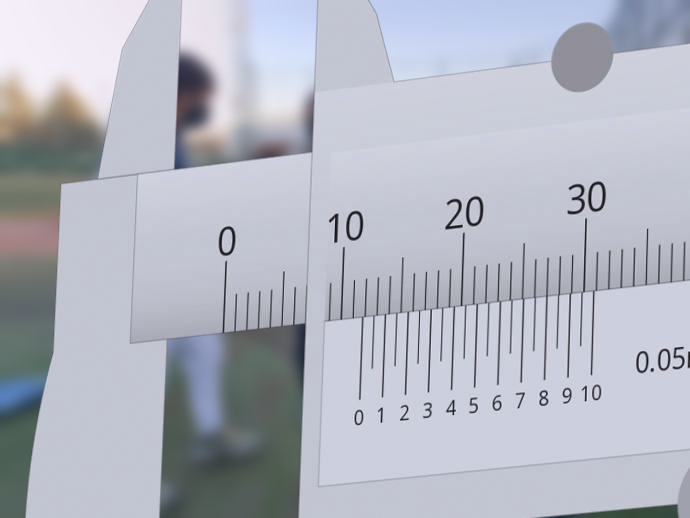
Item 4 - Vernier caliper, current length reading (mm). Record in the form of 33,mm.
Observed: 11.8,mm
